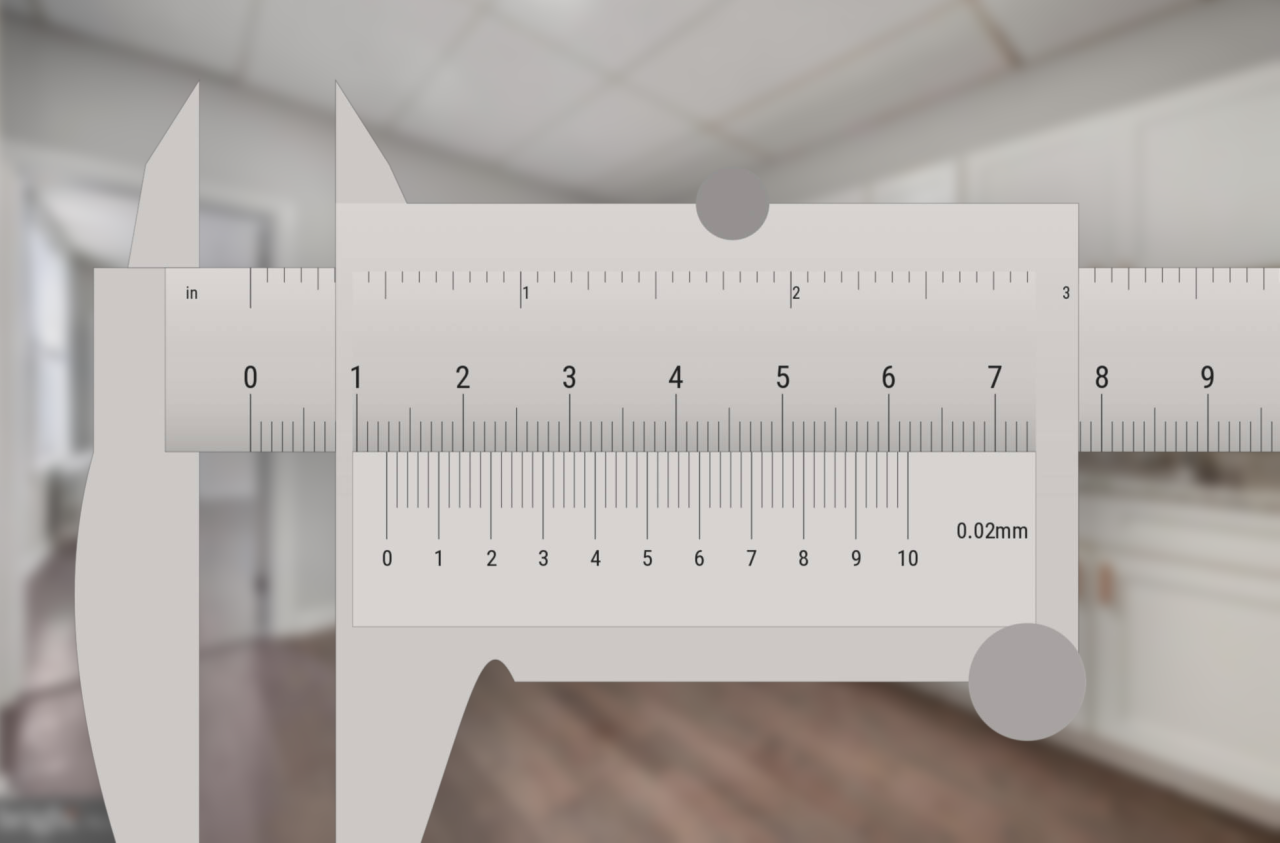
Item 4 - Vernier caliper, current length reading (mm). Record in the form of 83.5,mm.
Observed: 12.8,mm
